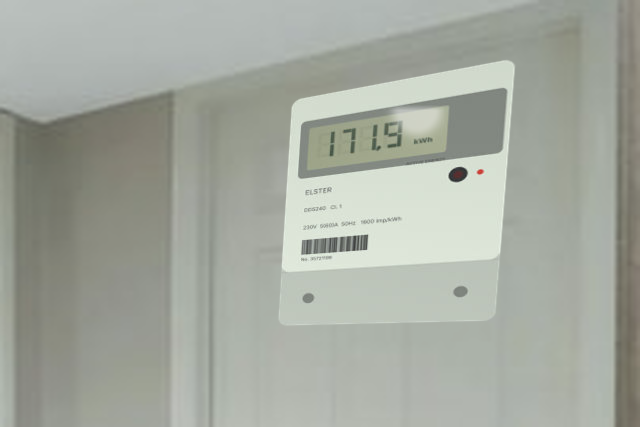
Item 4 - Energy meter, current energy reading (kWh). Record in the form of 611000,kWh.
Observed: 171.9,kWh
